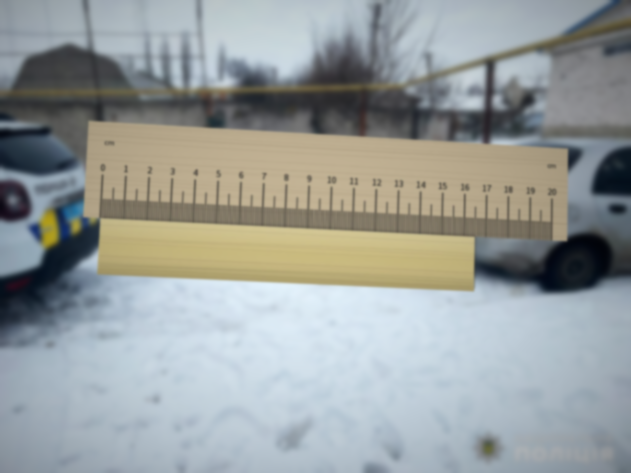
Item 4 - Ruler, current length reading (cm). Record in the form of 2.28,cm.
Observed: 16.5,cm
